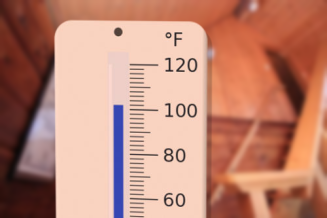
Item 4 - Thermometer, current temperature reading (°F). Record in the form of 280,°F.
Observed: 102,°F
